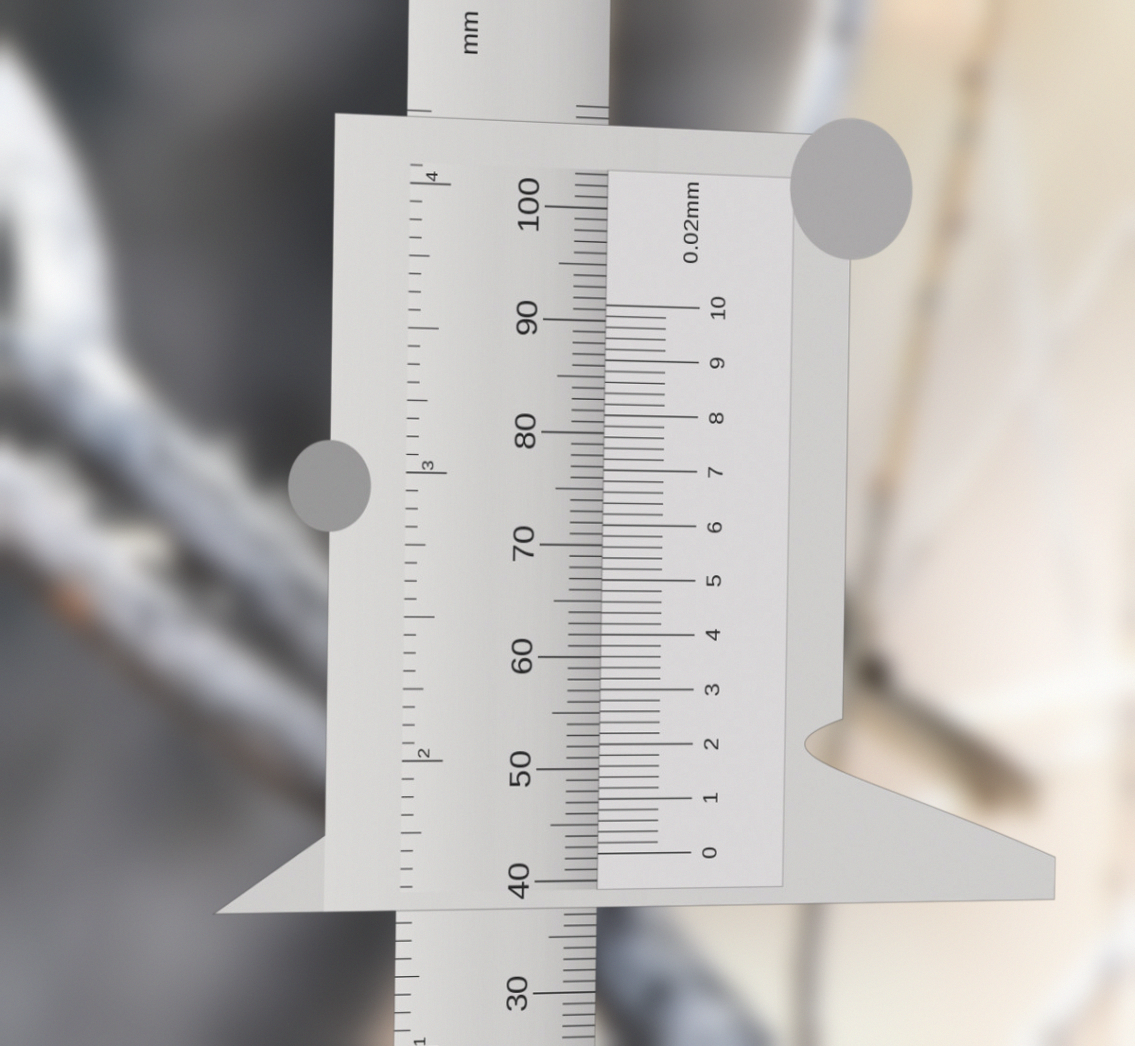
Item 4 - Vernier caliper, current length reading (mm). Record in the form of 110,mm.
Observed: 42.4,mm
